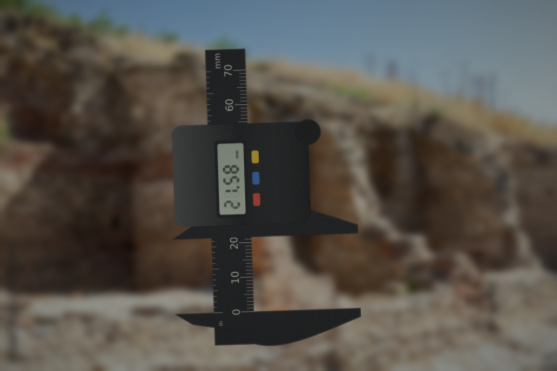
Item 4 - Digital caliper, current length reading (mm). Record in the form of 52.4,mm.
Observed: 21.58,mm
